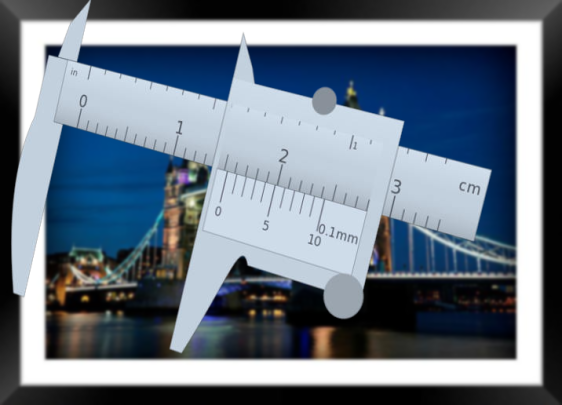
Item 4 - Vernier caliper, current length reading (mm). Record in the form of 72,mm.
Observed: 15.3,mm
